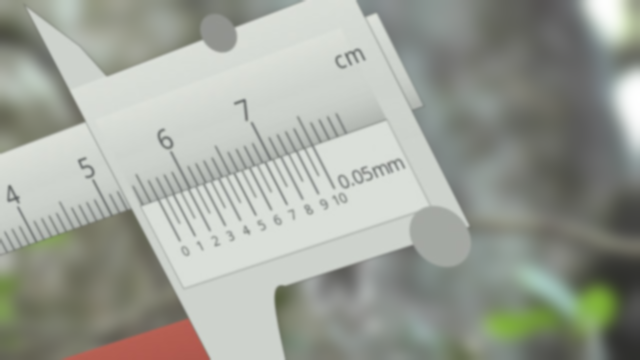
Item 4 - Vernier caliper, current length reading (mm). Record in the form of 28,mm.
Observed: 56.0,mm
